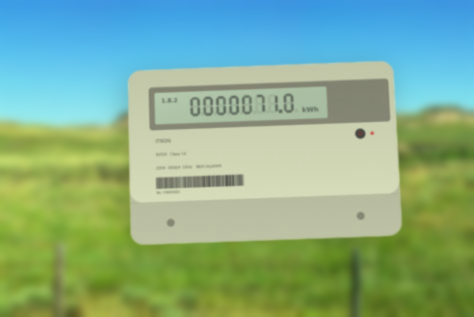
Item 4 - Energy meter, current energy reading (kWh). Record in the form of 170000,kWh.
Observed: 71.0,kWh
